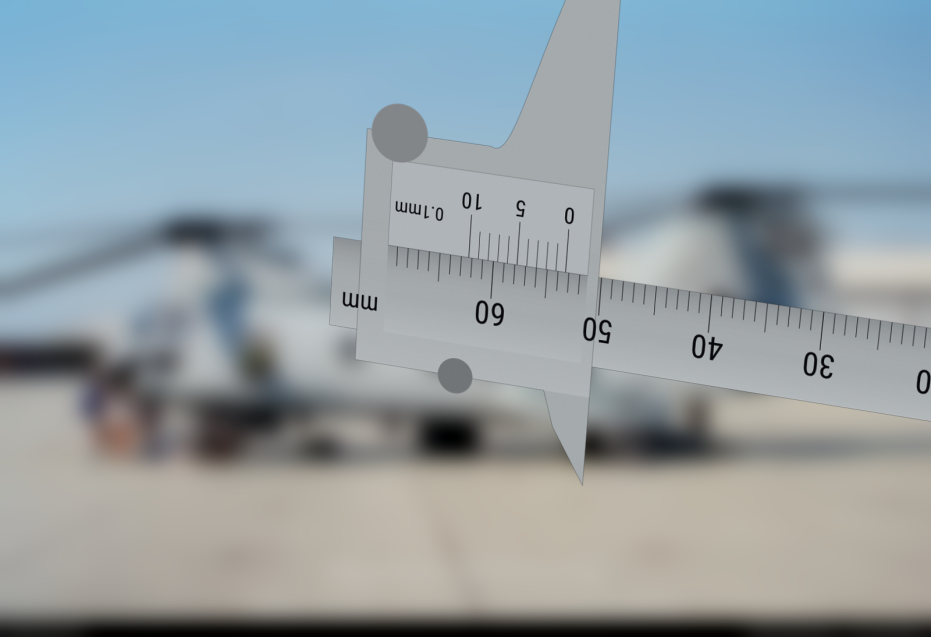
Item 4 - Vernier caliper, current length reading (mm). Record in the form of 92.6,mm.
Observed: 53.3,mm
